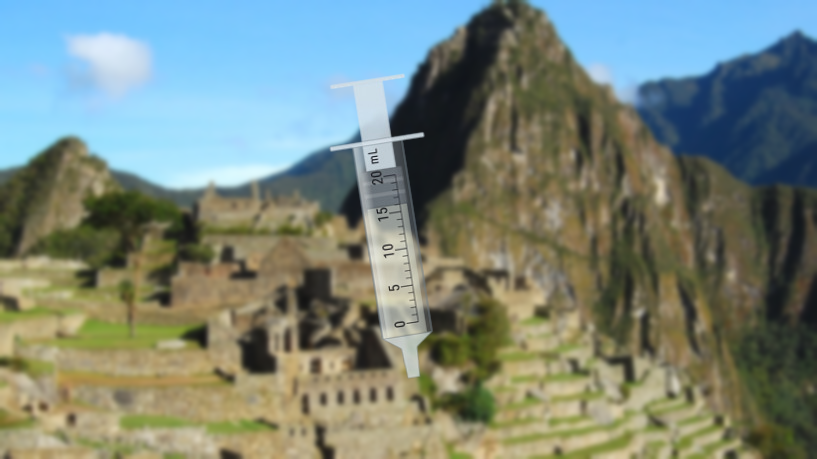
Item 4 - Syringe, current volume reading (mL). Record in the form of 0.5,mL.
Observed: 16,mL
